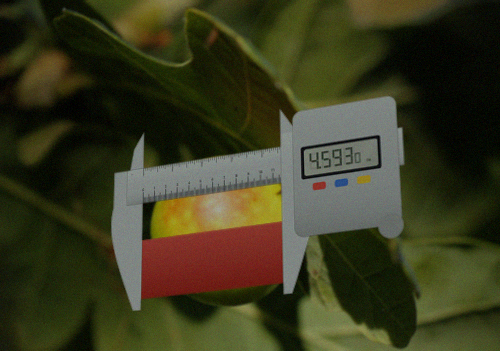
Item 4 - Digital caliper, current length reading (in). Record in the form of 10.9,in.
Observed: 4.5930,in
